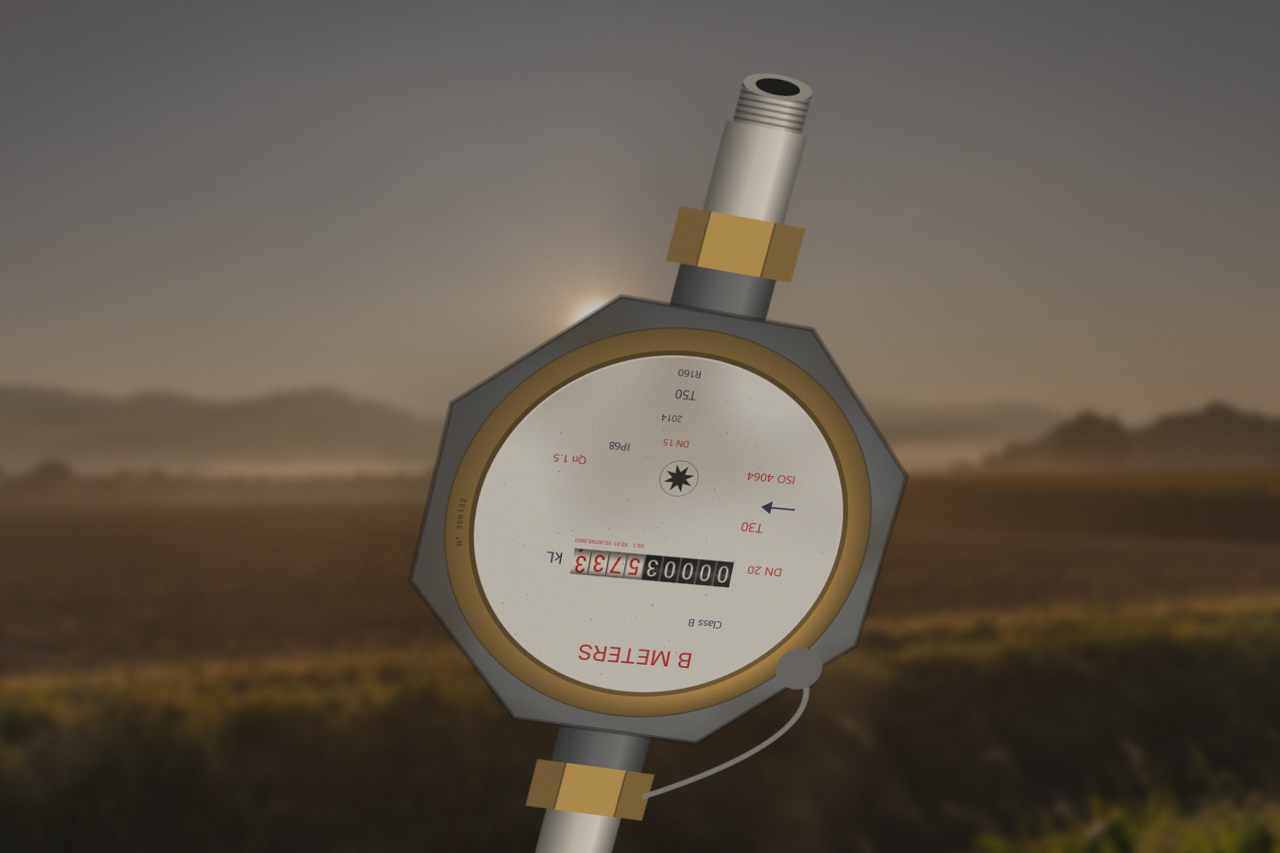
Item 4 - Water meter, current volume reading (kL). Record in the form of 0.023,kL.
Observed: 3.5733,kL
